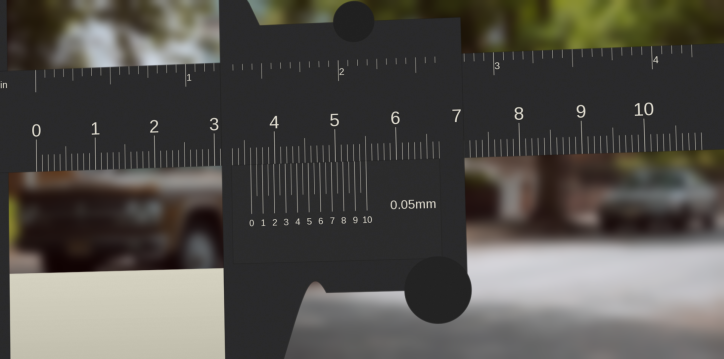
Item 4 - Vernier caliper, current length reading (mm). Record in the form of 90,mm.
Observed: 36.0,mm
